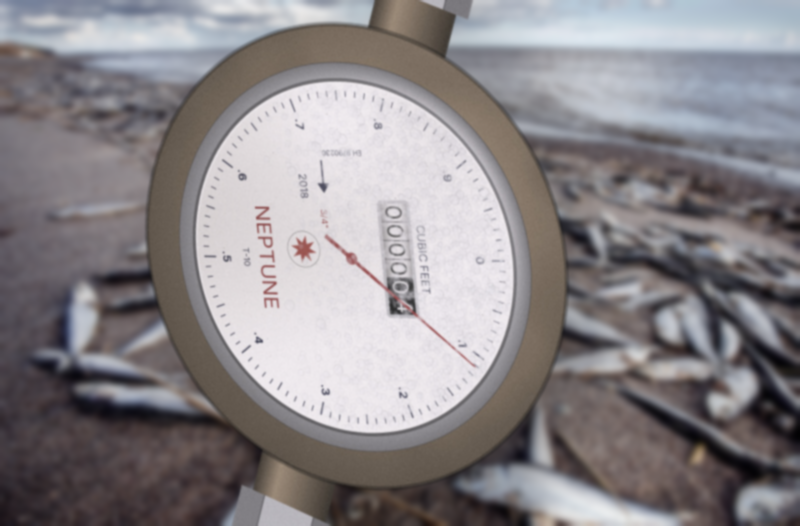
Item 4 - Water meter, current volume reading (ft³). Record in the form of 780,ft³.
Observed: 4.11,ft³
